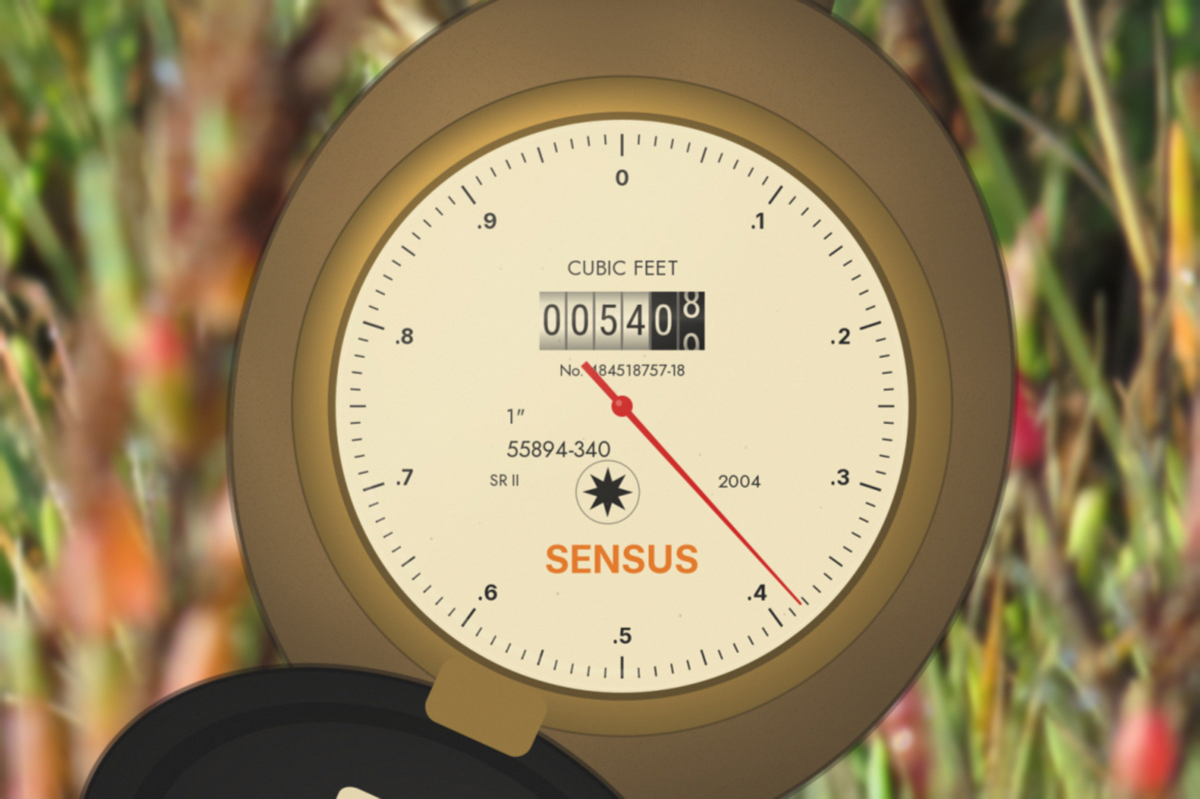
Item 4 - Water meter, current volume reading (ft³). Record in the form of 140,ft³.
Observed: 5408.38,ft³
